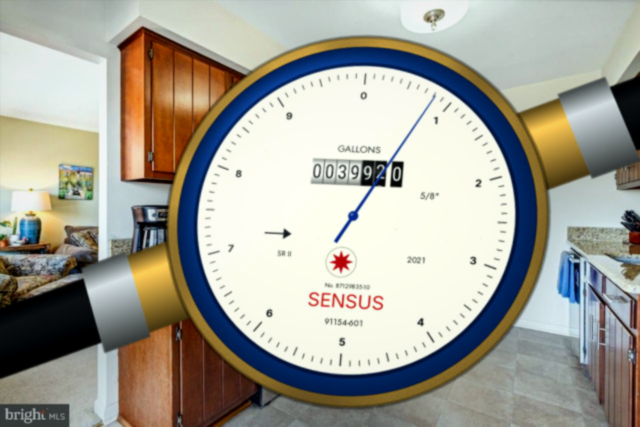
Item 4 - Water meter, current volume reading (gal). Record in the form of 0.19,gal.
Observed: 39920.8,gal
